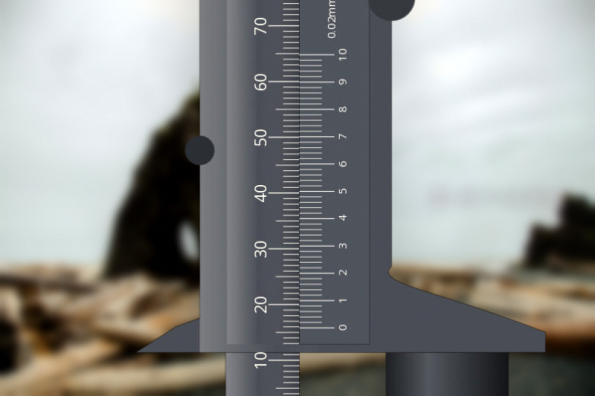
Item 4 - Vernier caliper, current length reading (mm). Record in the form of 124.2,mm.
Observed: 15.8,mm
